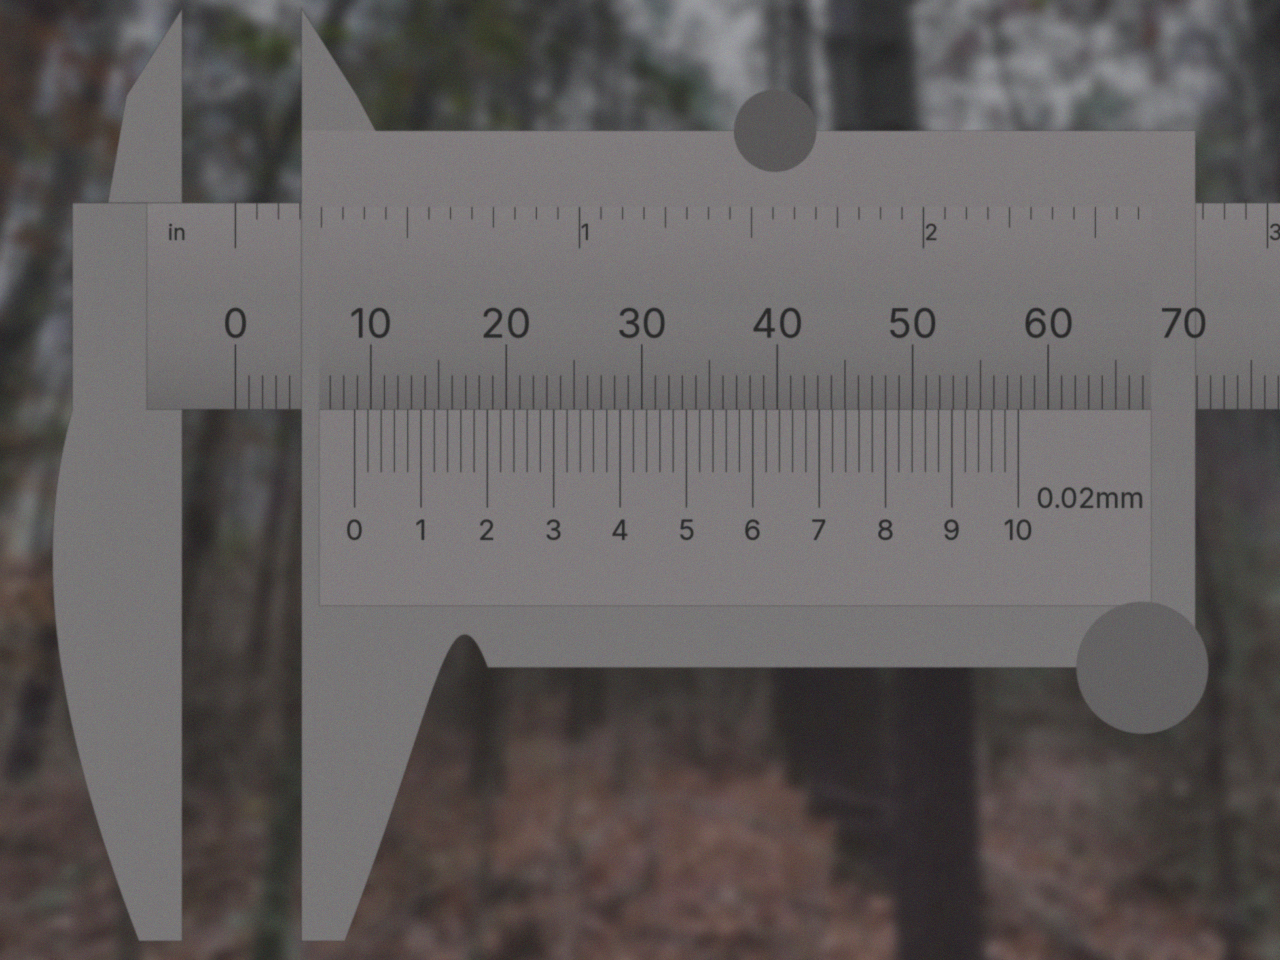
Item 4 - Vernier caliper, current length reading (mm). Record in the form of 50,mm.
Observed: 8.8,mm
